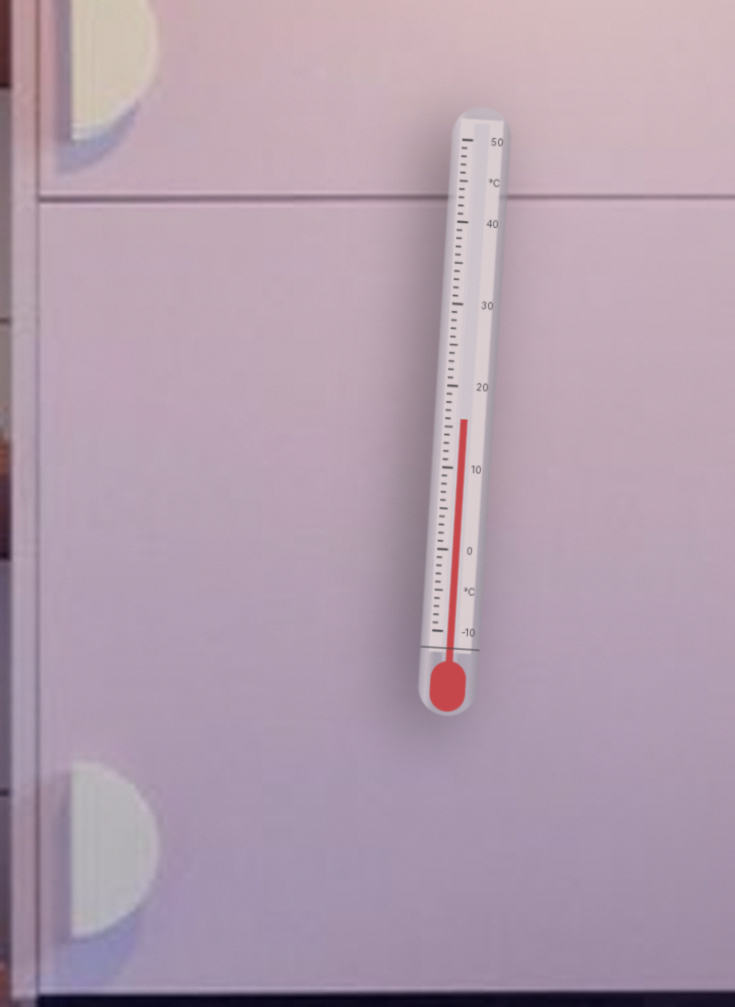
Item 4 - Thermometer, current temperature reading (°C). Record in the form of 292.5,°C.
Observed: 16,°C
